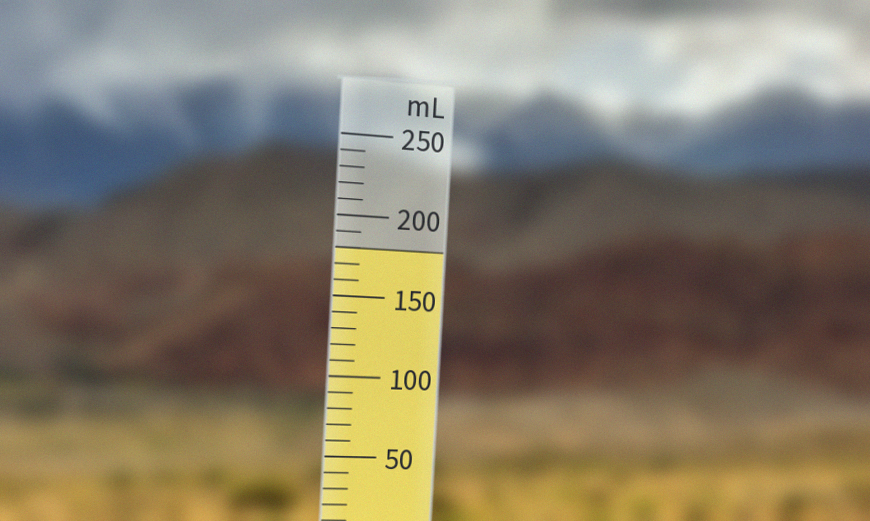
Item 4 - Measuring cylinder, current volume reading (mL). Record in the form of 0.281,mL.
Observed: 180,mL
